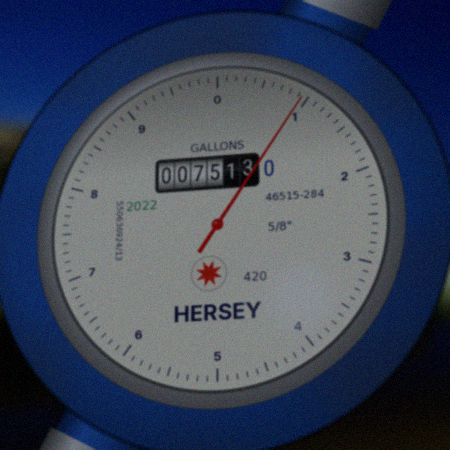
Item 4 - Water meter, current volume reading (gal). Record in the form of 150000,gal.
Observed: 75130.9,gal
